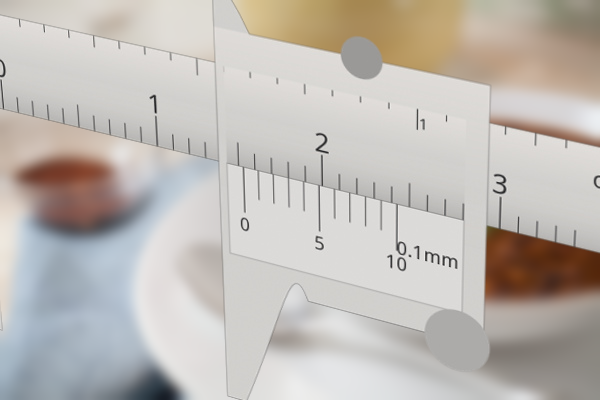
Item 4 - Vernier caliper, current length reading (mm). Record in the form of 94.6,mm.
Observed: 15.3,mm
